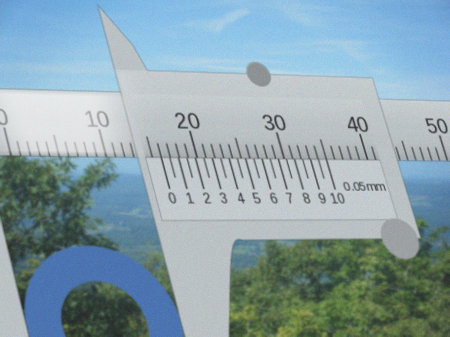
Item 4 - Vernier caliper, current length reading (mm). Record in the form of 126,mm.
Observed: 16.0,mm
